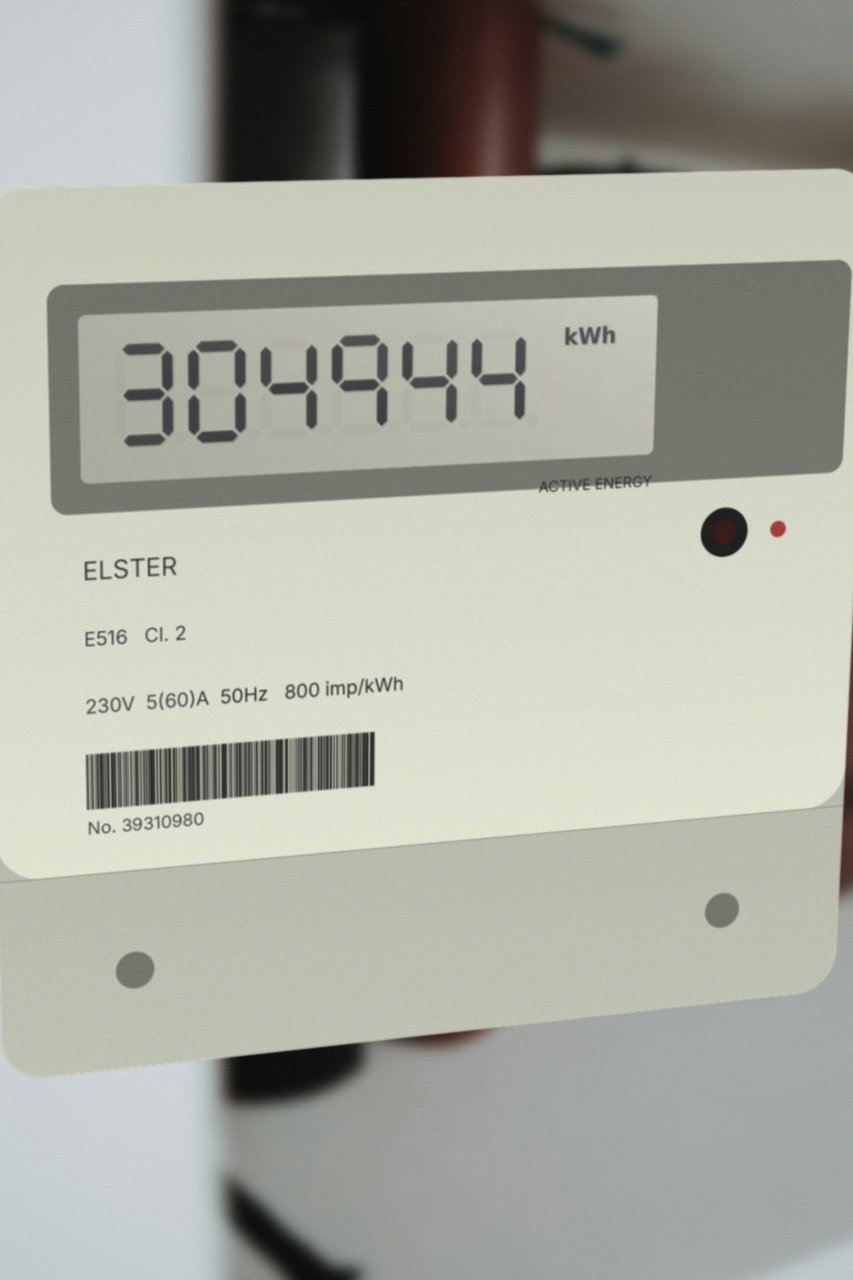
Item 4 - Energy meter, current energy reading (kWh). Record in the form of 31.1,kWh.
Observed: 304944,kWh
